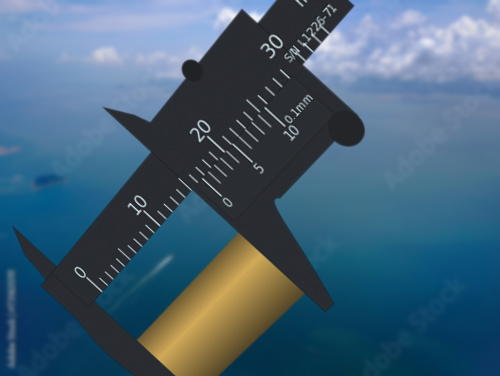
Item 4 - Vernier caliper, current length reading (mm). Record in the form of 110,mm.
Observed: 16.6,mm
